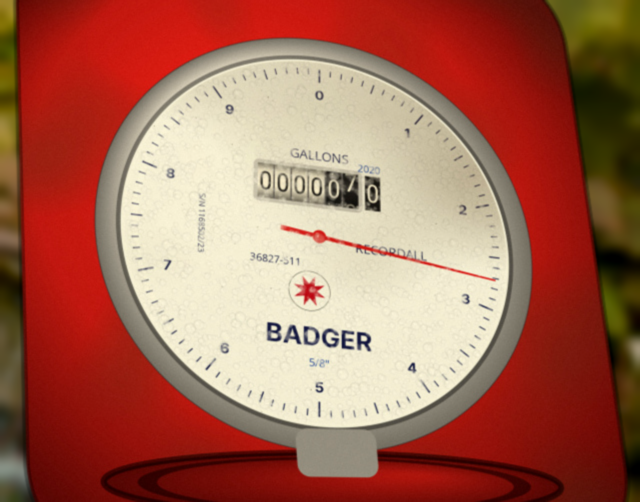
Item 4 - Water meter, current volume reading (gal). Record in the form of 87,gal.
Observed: 72.7,gal
